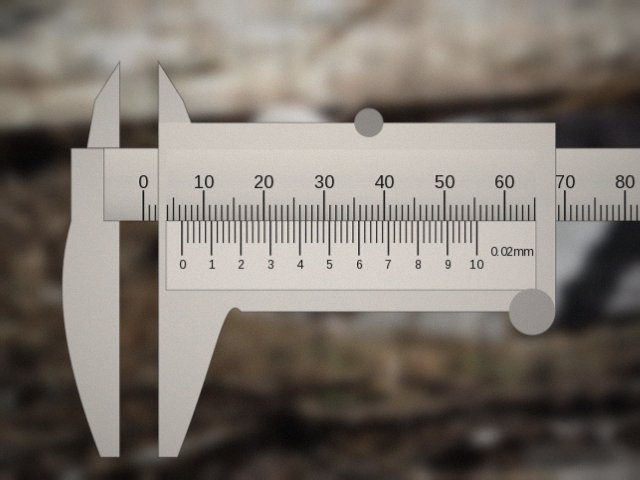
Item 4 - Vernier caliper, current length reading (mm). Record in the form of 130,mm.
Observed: 6.4,mm
